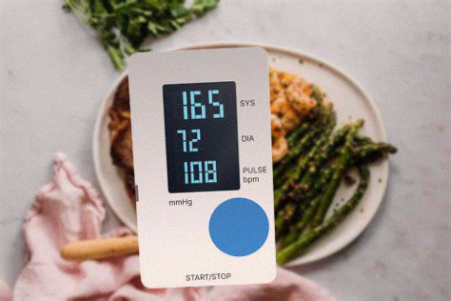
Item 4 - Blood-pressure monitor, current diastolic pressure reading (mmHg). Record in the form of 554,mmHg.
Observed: 72,mmHg
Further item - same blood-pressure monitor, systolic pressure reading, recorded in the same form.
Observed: 165,mmHg
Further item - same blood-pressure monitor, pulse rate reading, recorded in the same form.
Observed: 108,bpm
